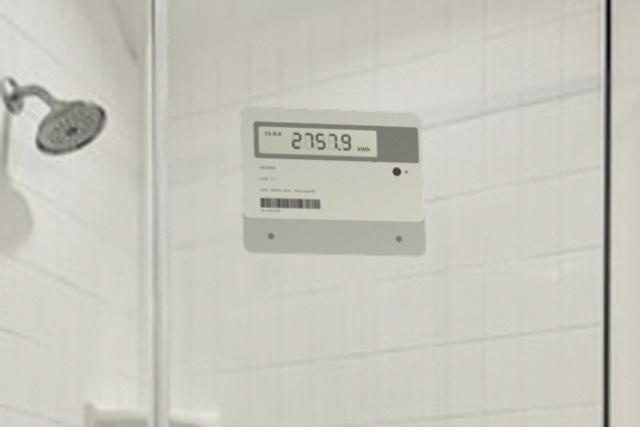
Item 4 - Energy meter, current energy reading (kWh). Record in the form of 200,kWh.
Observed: 2757.9,kWh
